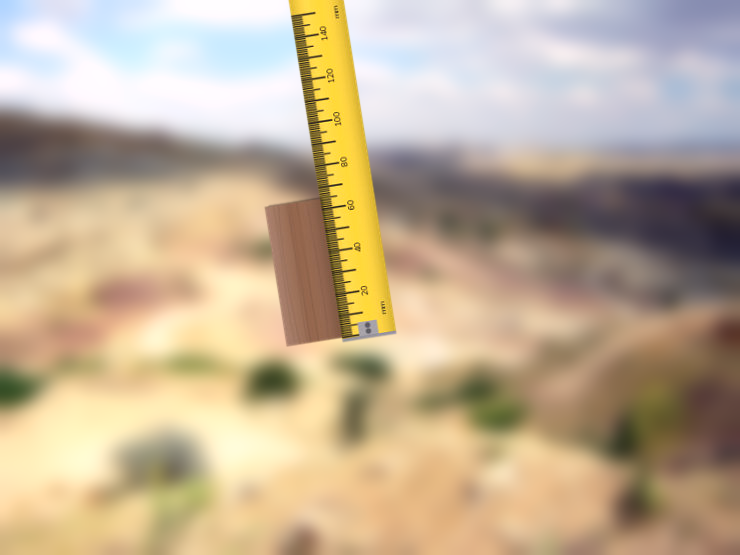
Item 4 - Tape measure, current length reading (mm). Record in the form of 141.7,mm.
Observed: 65,mm
